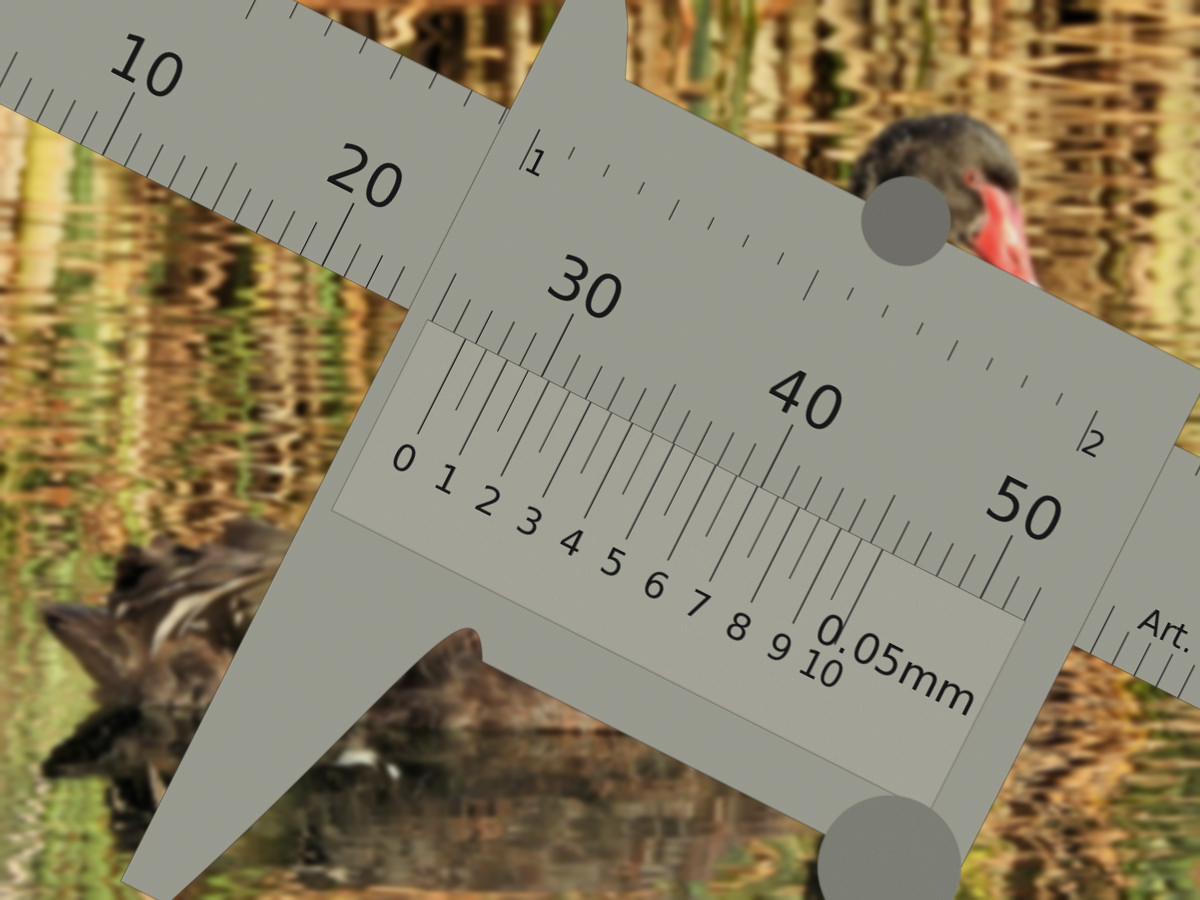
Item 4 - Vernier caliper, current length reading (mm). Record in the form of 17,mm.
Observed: 26.55,mm
